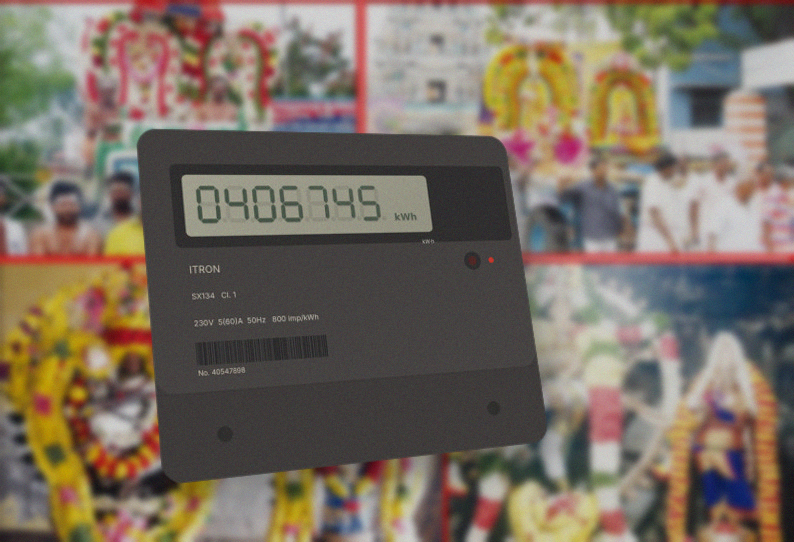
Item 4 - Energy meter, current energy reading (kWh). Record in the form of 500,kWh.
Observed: 406745,kWh
